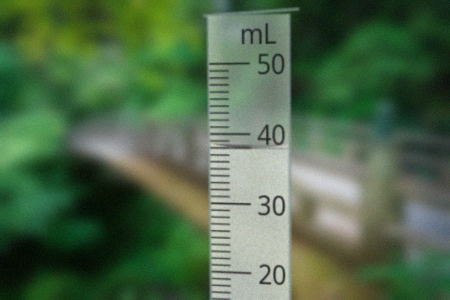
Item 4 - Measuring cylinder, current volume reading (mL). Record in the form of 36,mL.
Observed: 38,mL
